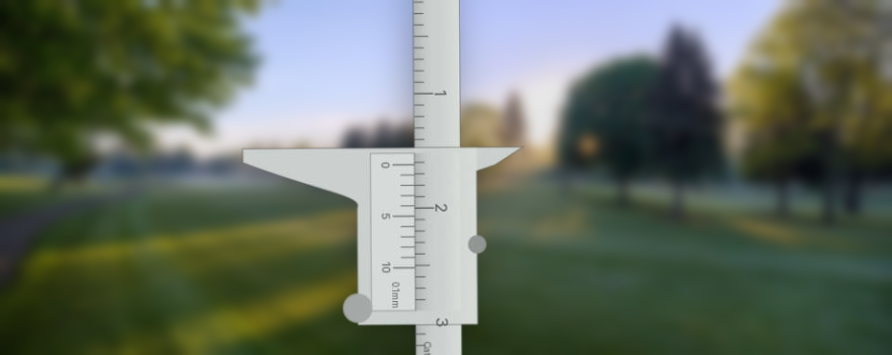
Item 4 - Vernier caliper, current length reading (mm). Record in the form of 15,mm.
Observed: 16.2,mm
